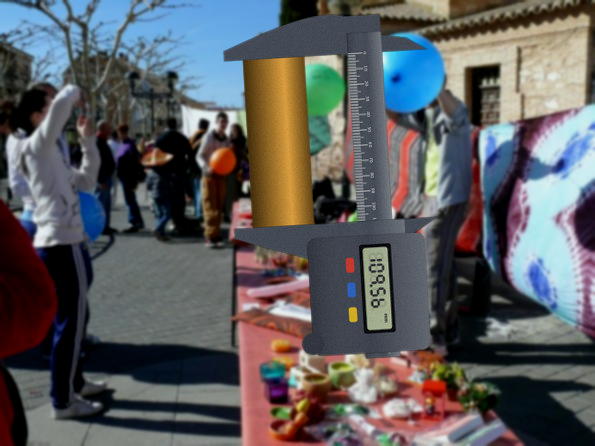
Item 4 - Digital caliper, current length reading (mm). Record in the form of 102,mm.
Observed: 109.56,mm
